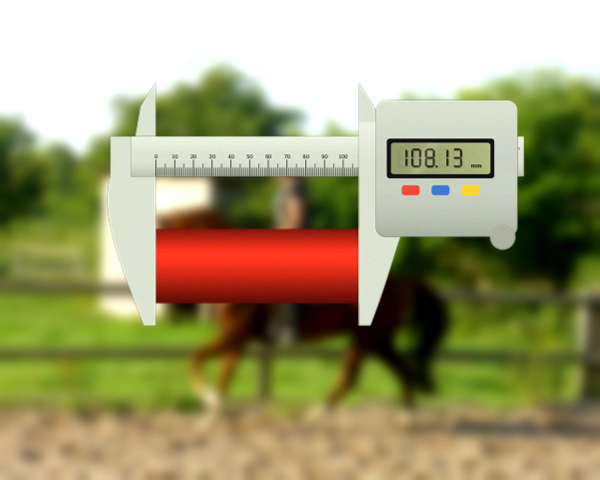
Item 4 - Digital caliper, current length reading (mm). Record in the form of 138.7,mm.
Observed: 108.13,mm
